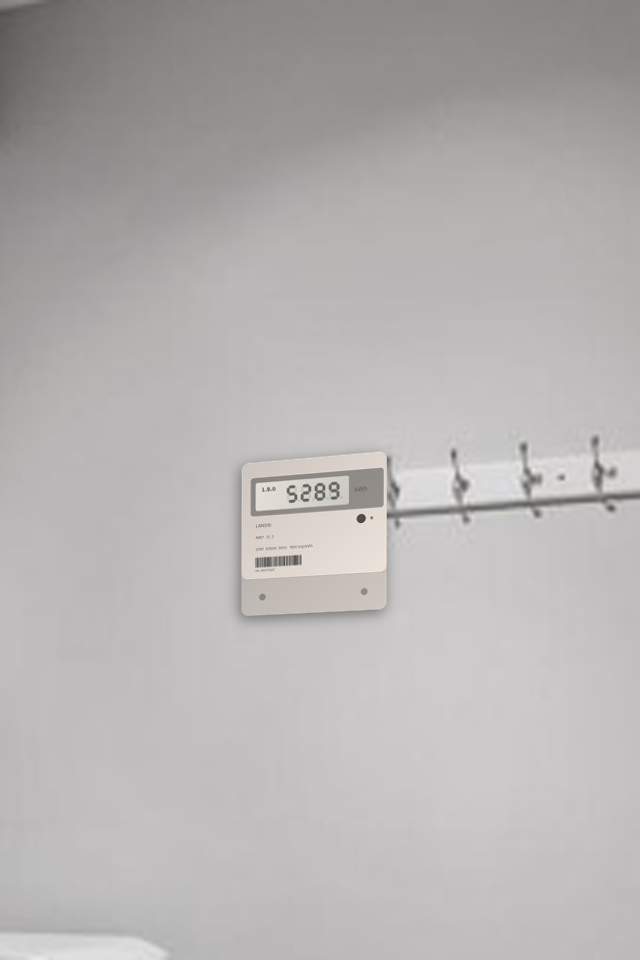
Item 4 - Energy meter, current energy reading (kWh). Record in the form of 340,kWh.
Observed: 5289,kWh
